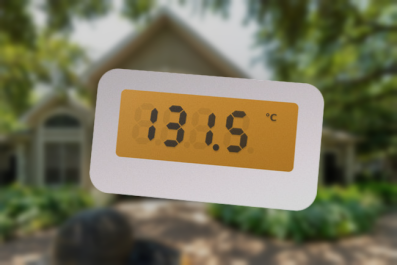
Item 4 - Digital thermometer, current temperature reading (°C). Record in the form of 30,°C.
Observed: 131.5,°C
